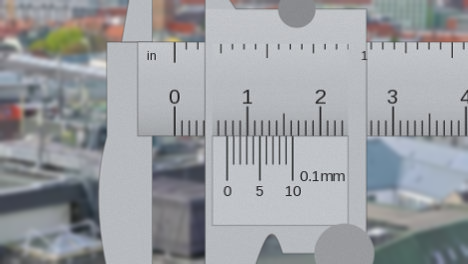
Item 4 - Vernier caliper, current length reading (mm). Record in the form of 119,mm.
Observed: 7.2,mm
